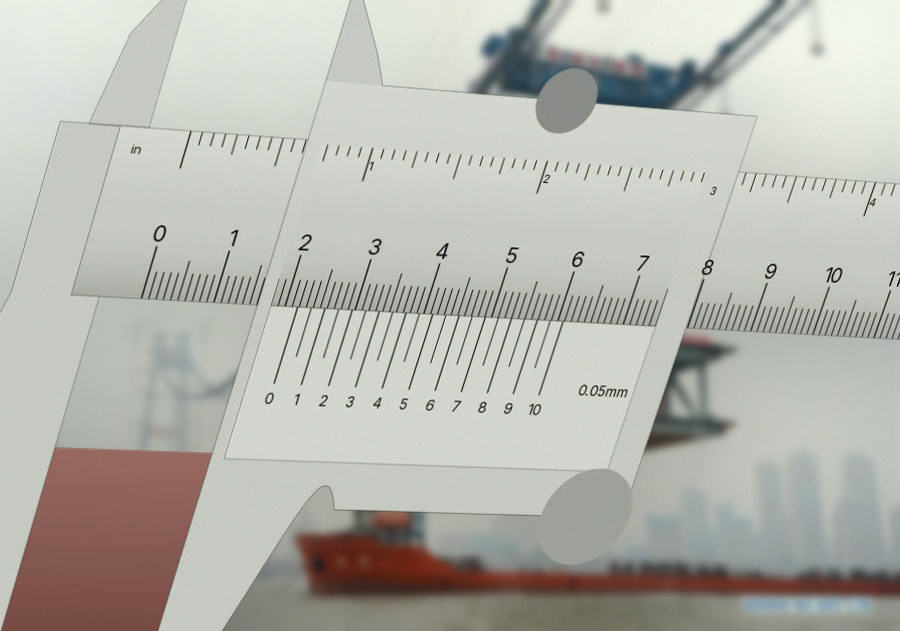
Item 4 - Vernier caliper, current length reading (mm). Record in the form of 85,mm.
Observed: 21.8,mm
